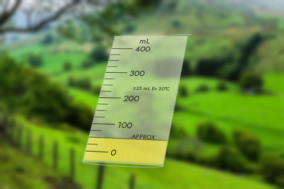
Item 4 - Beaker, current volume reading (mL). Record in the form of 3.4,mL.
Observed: 50,mL
